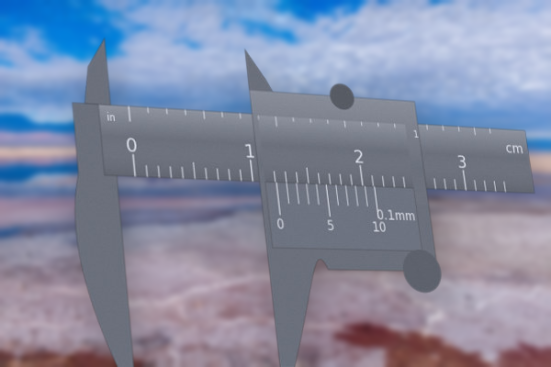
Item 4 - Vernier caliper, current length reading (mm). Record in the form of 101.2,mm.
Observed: 12.1,mm
